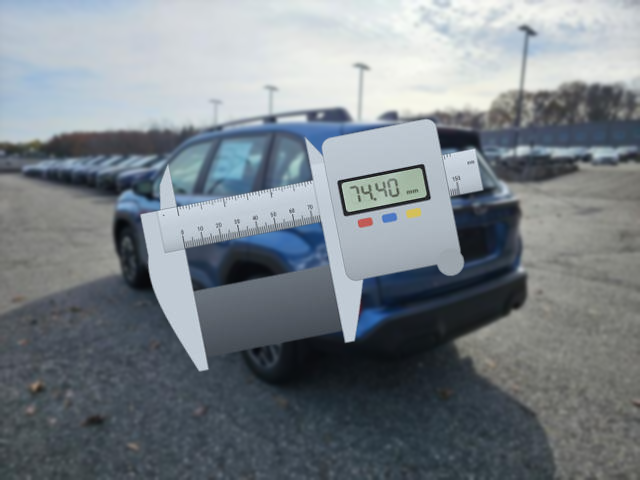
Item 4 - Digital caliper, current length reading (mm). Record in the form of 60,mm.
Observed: 74.40,mm
